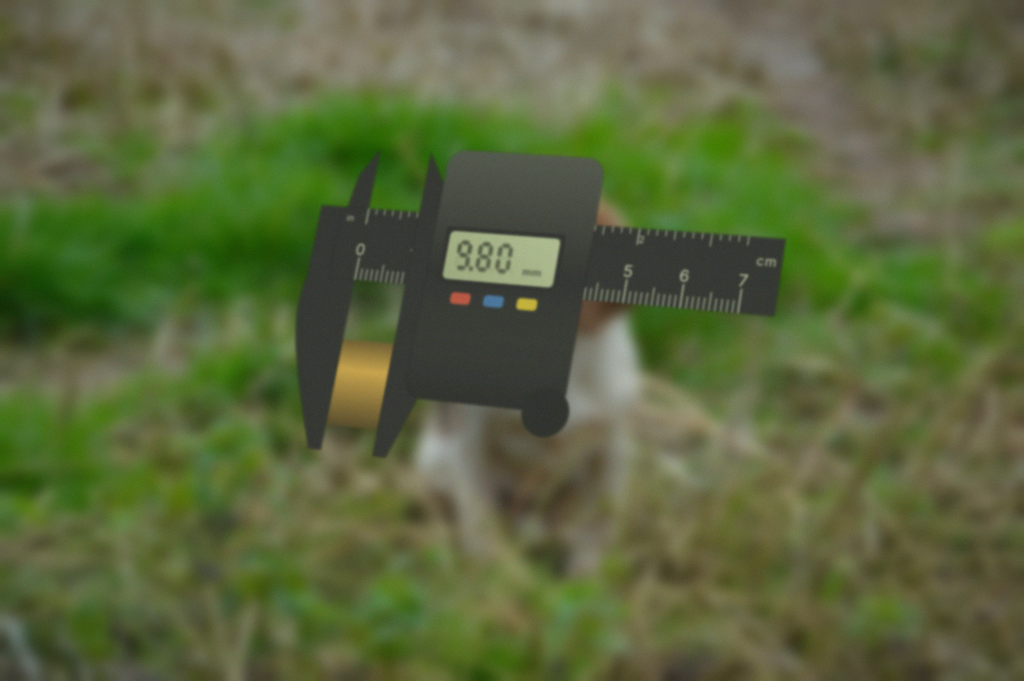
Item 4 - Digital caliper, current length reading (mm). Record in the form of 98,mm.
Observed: 9.80,mm
